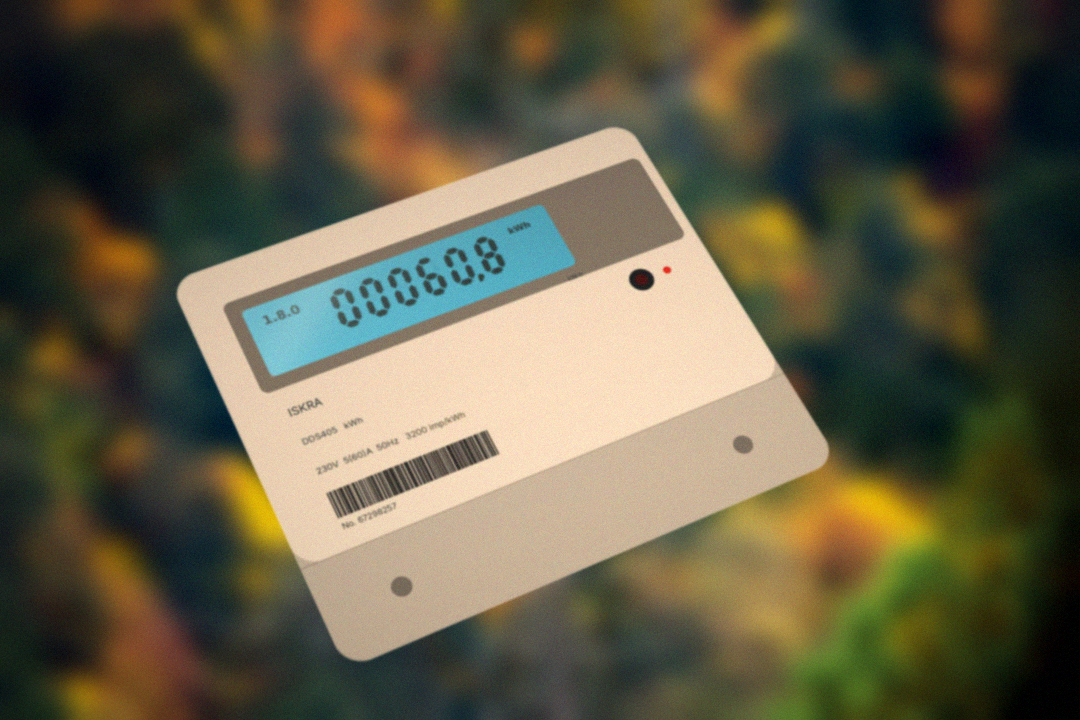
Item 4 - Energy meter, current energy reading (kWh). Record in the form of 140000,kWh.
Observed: 60.8,kWh
